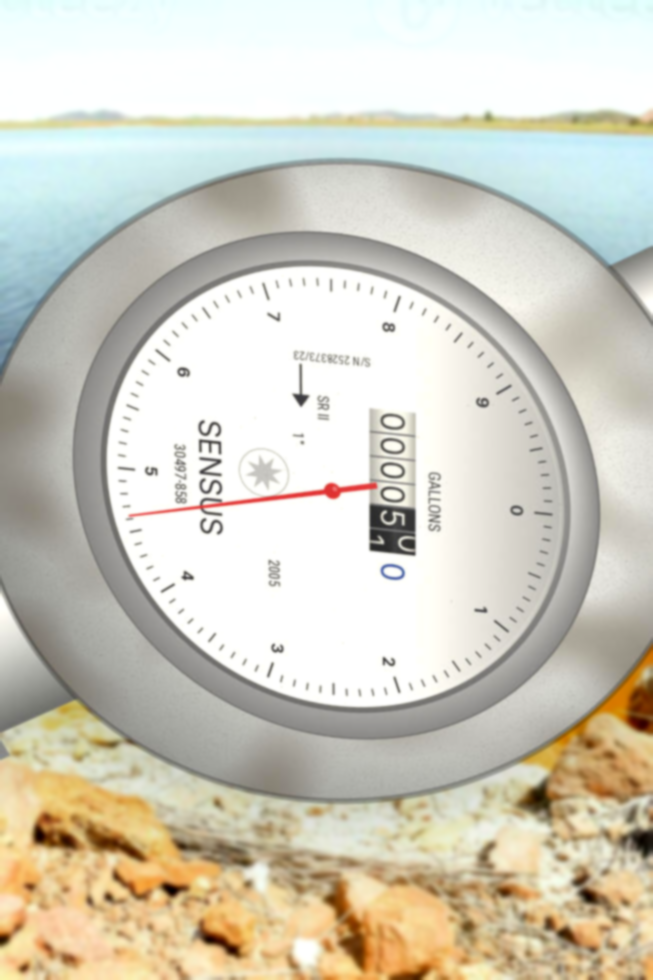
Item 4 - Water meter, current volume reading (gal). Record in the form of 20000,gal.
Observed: 504.6,gal
